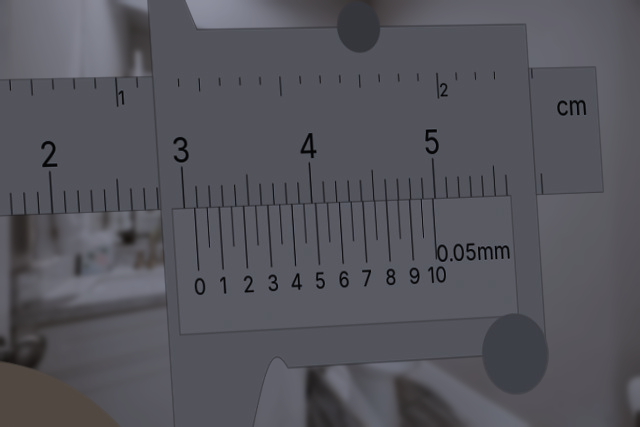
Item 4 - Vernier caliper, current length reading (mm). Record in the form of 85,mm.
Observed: 30.8,mm
